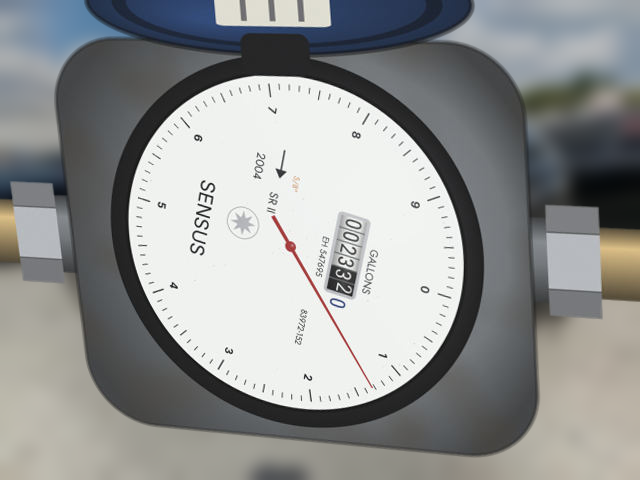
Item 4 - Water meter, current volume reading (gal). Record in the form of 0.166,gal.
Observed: 23321.3,gal
